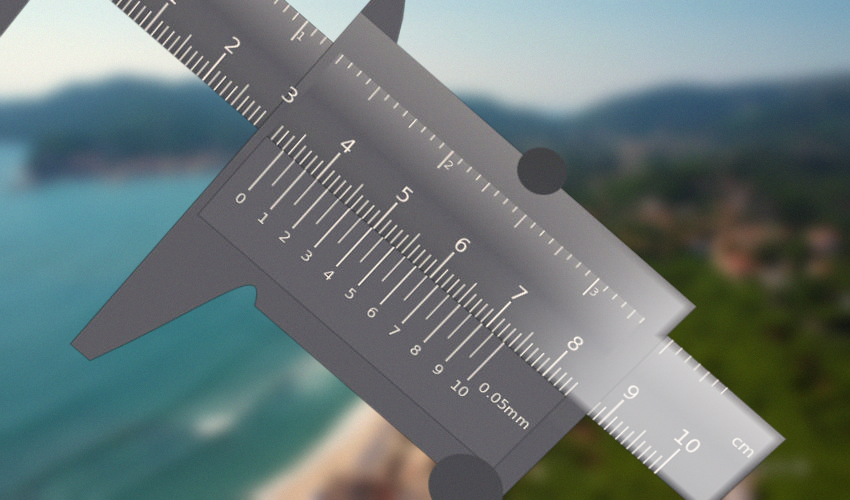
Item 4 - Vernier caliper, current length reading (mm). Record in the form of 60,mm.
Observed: 34.2,mm
